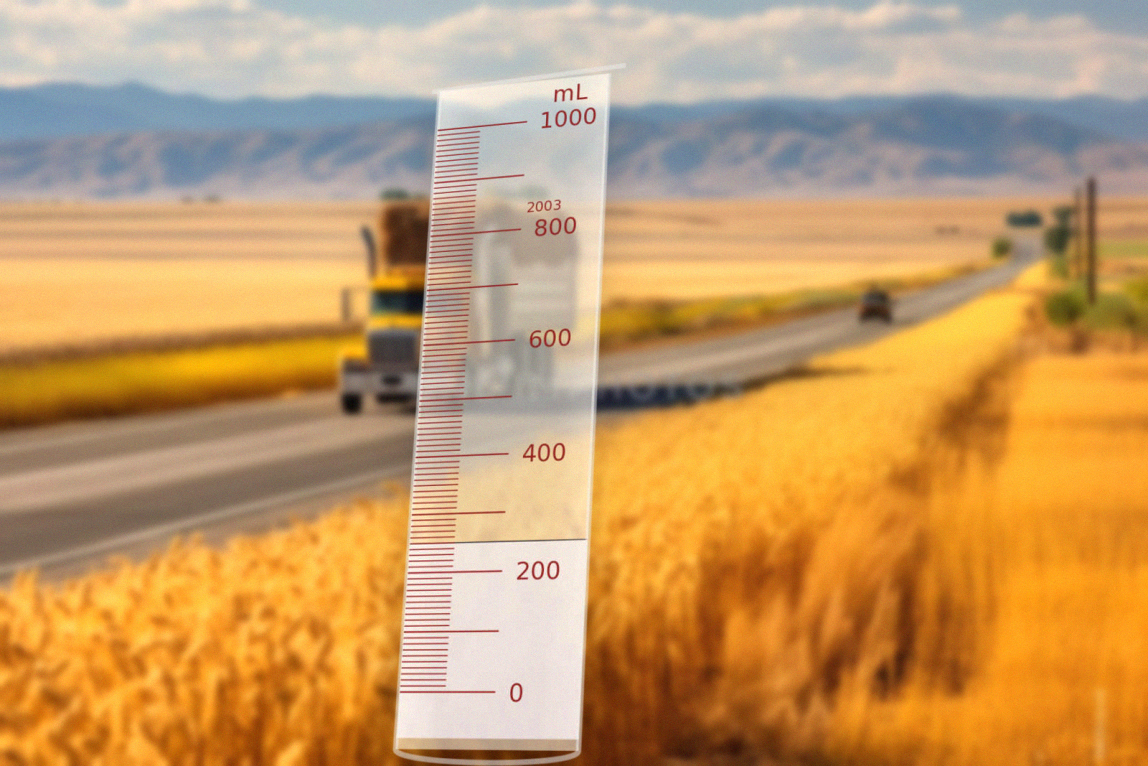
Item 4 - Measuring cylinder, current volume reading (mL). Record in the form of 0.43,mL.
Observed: 250,mL
